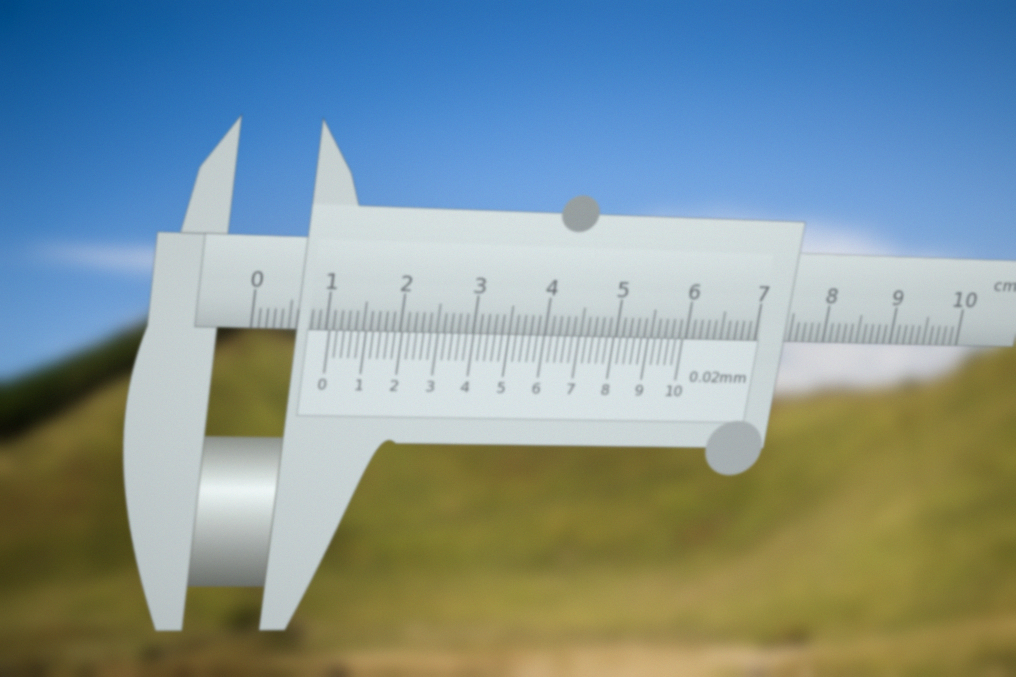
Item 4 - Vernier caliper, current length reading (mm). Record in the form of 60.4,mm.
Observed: 10.5,mm
